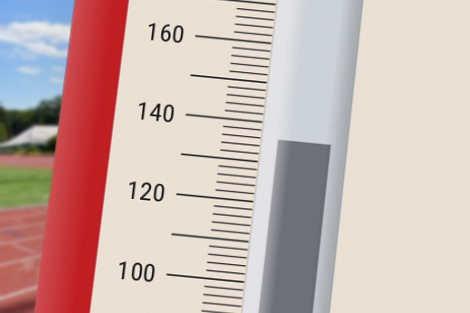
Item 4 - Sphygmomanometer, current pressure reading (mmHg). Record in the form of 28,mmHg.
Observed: 136,mmHg
